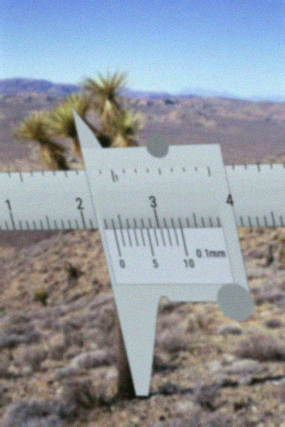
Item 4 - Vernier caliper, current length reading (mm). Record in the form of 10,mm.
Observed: 24.0,mm
